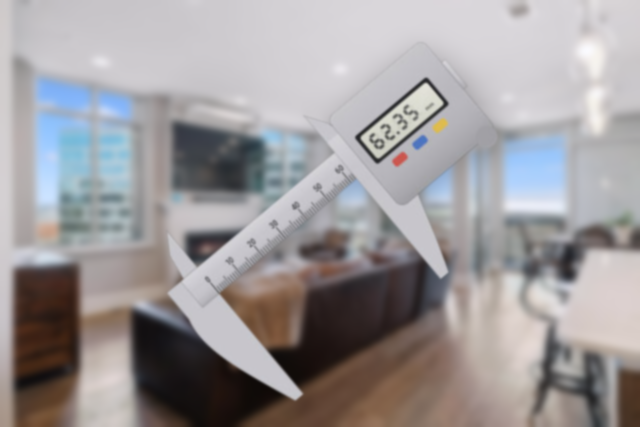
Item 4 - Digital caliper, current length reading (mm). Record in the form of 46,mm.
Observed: 62.35,mm
